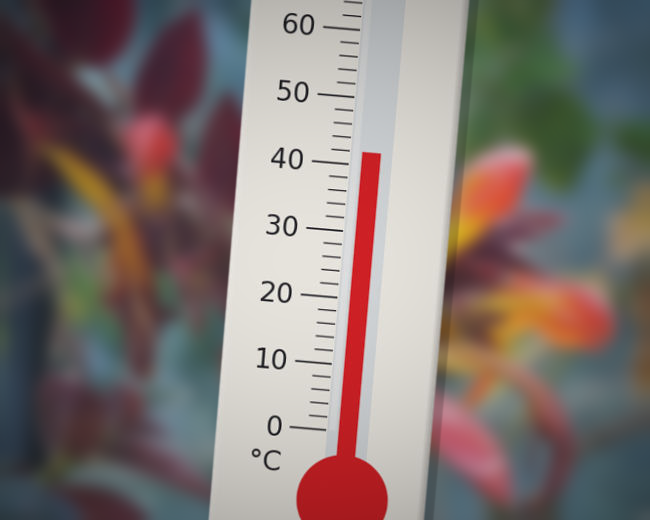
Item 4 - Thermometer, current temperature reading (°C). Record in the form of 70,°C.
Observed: 42,°C
